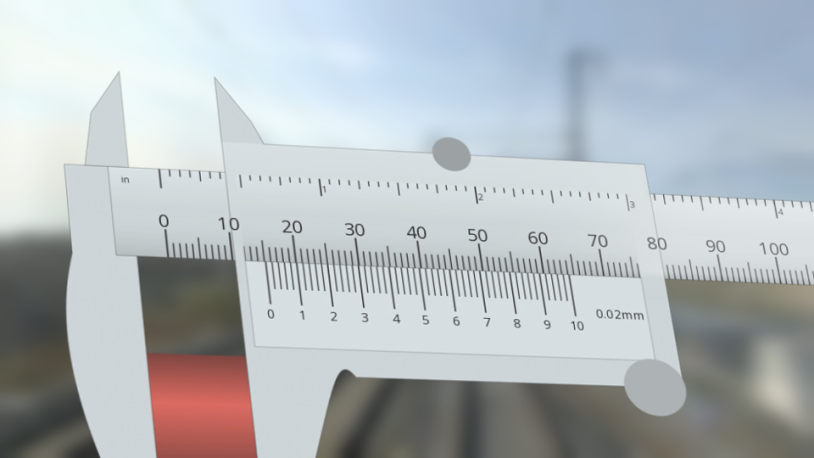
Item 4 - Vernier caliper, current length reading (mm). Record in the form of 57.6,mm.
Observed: 15.2,mm
